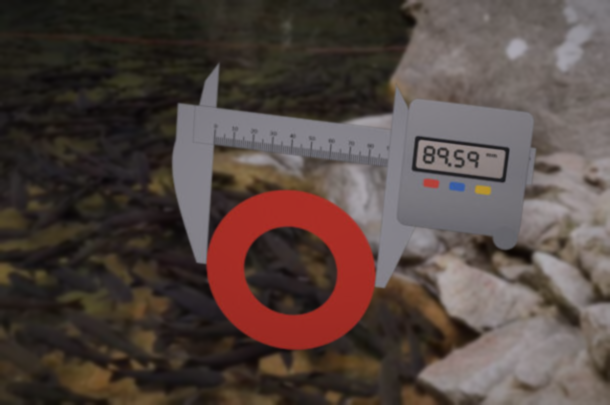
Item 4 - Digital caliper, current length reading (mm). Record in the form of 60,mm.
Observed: 89.59,mm
